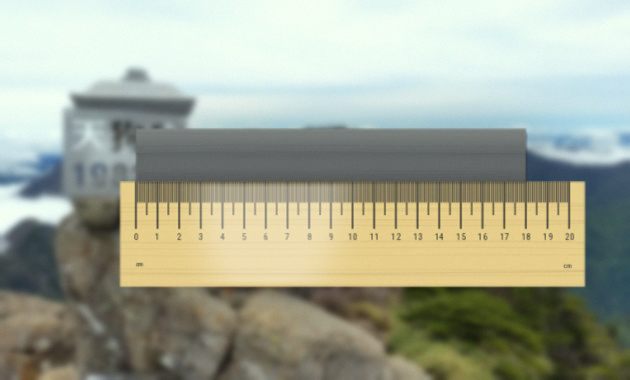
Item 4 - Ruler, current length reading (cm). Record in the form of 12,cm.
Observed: 18,cm
